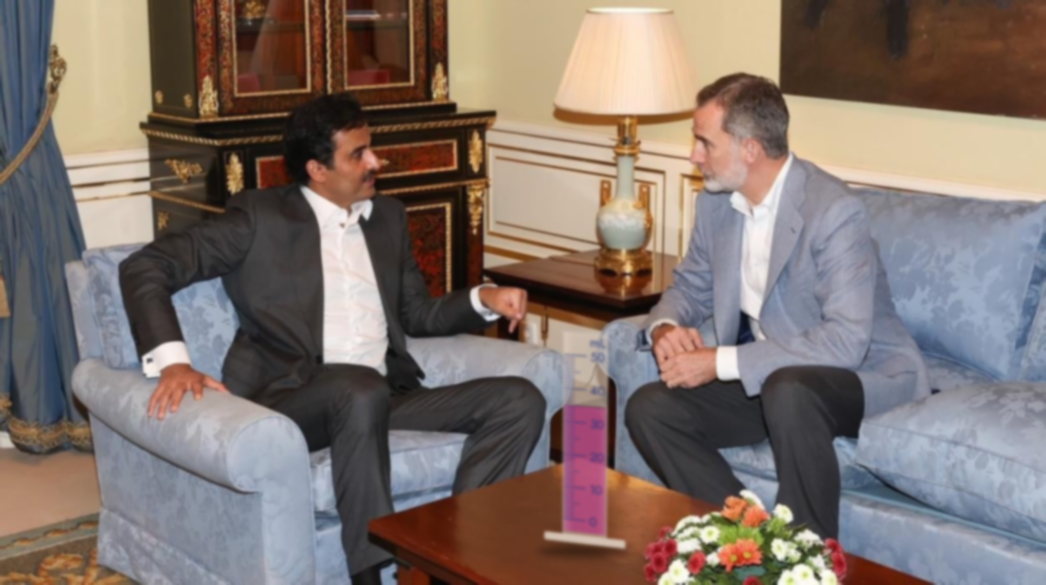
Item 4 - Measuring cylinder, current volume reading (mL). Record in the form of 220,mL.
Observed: 35,mL
